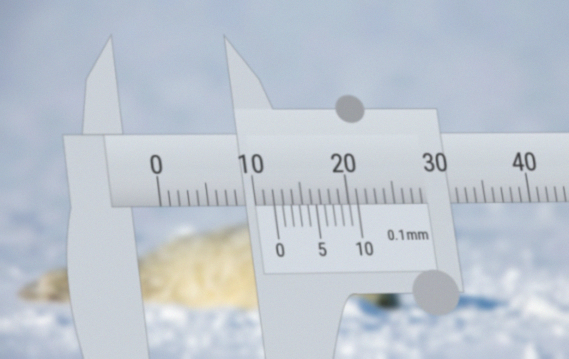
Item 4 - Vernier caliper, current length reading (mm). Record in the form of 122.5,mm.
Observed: 12.0,mm
